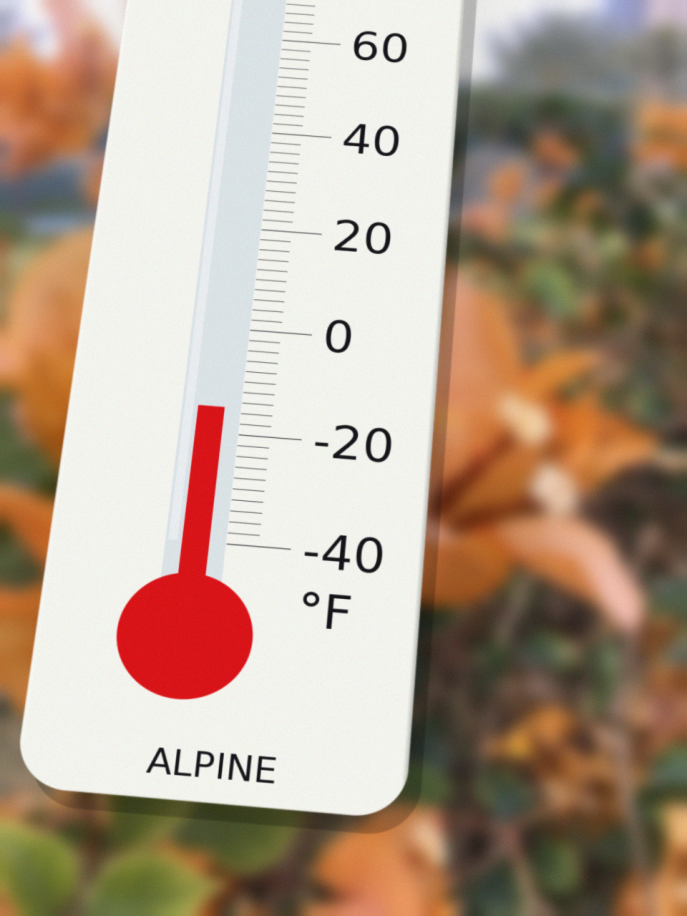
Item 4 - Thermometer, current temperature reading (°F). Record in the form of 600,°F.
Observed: -15,°F
